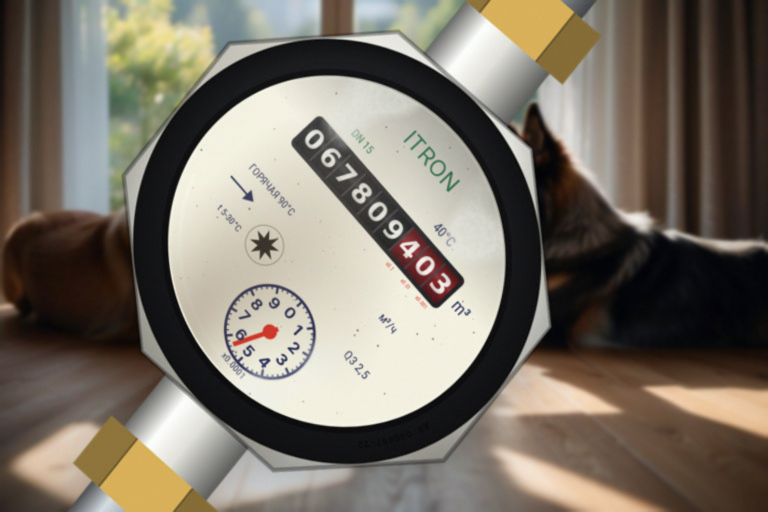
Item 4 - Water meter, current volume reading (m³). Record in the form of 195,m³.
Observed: 67809.4035,m³
